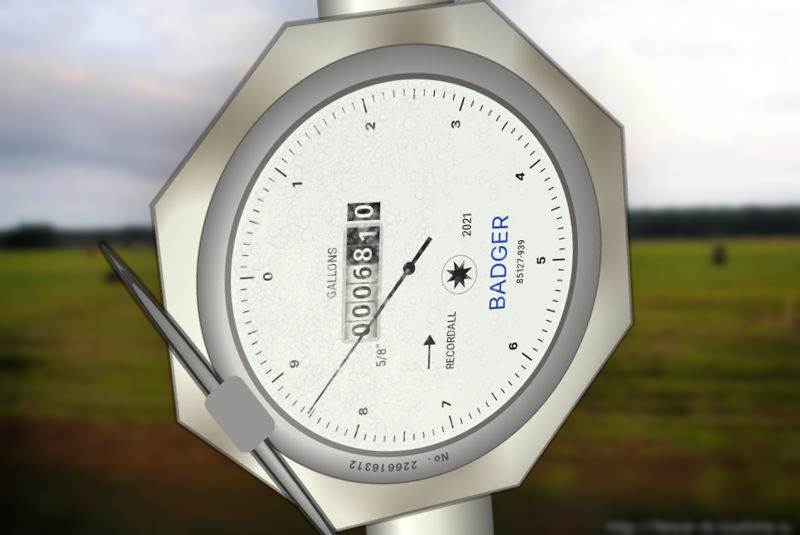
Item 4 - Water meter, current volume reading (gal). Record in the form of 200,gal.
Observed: 6808.5,gal
